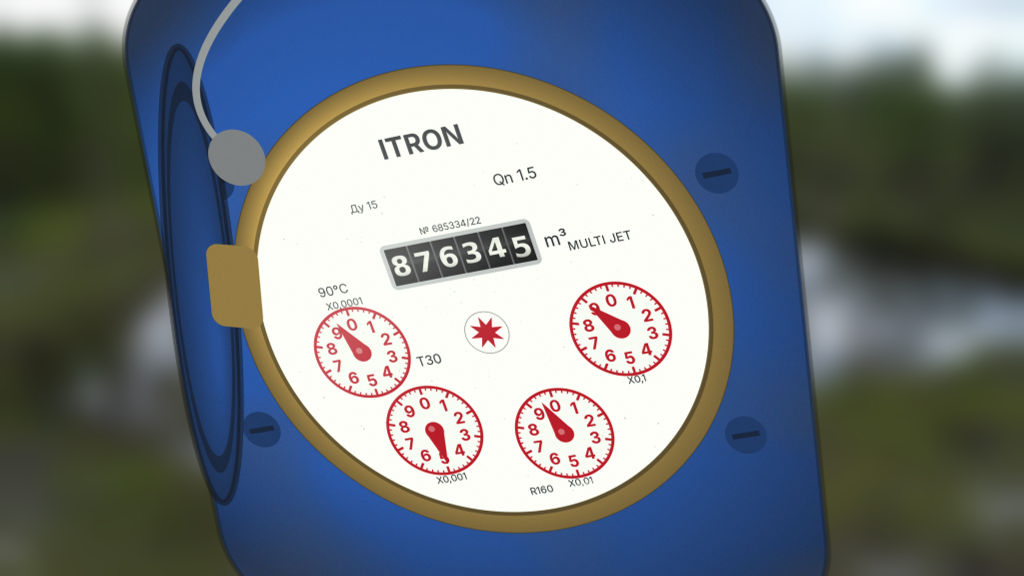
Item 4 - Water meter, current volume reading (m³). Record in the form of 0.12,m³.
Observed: 876344.8949,m³
